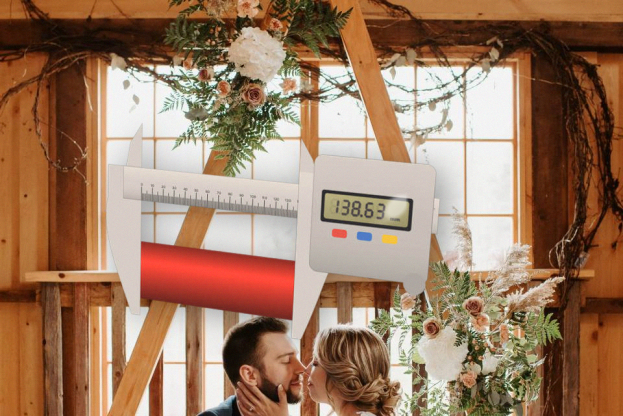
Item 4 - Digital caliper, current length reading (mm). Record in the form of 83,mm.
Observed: 138.63,mm
